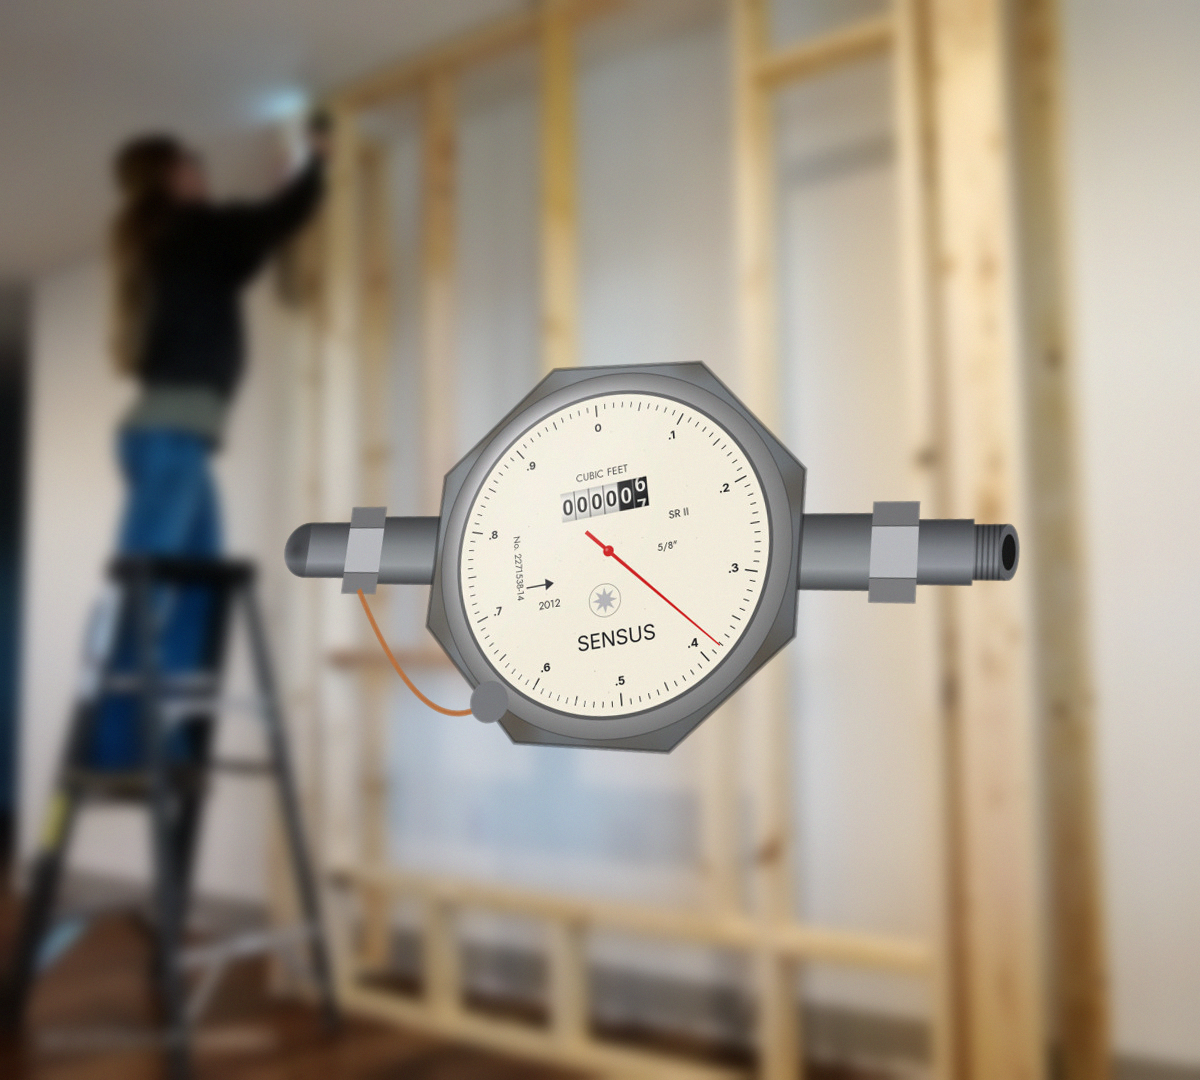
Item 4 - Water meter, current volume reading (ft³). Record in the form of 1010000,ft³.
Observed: 6.38,ft³
